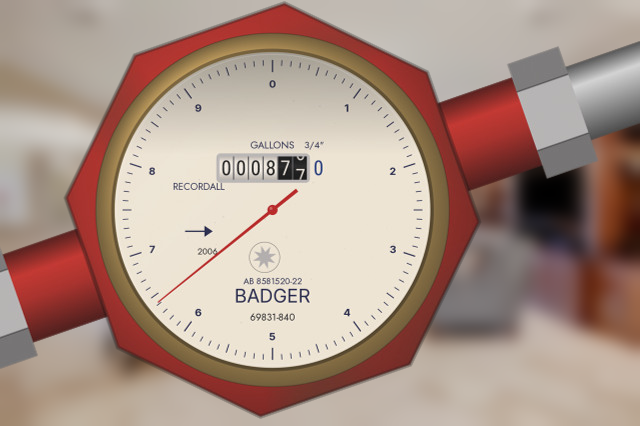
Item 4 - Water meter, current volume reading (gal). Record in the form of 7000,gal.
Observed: 8766.4,gal
